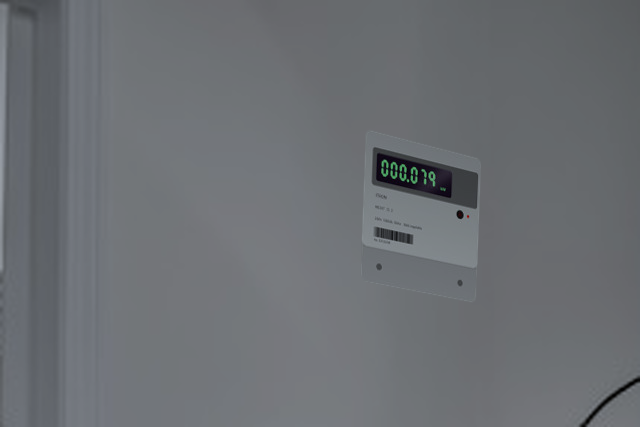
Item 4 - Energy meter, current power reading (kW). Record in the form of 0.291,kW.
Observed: 0.079,kW
